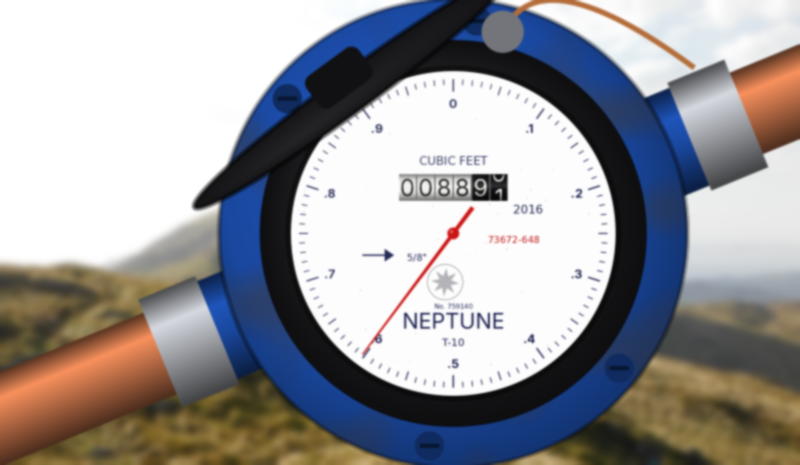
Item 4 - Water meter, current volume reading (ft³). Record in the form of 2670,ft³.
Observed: 8890.60,ft³
